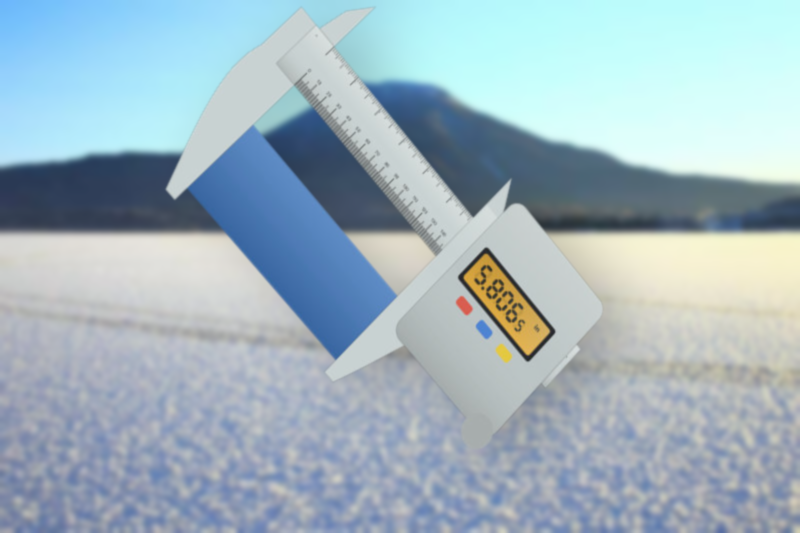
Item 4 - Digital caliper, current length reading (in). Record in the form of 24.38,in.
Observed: 5.8065,in
